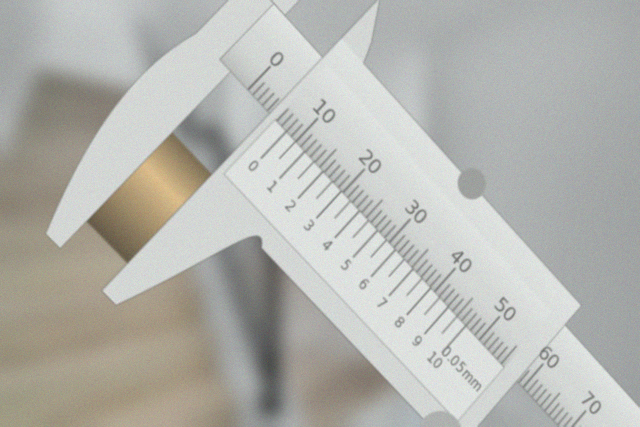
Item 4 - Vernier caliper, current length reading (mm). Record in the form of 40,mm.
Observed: 8.0,mm
